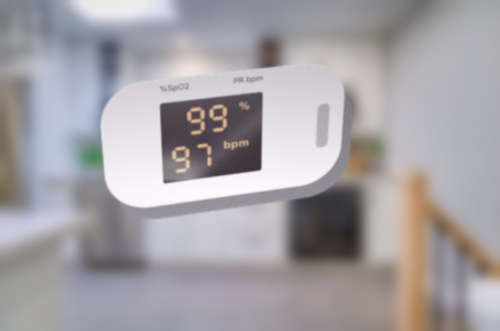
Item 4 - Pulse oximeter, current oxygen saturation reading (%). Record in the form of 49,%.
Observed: 99,%
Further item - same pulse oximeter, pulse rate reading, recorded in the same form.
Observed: 97,bpm
